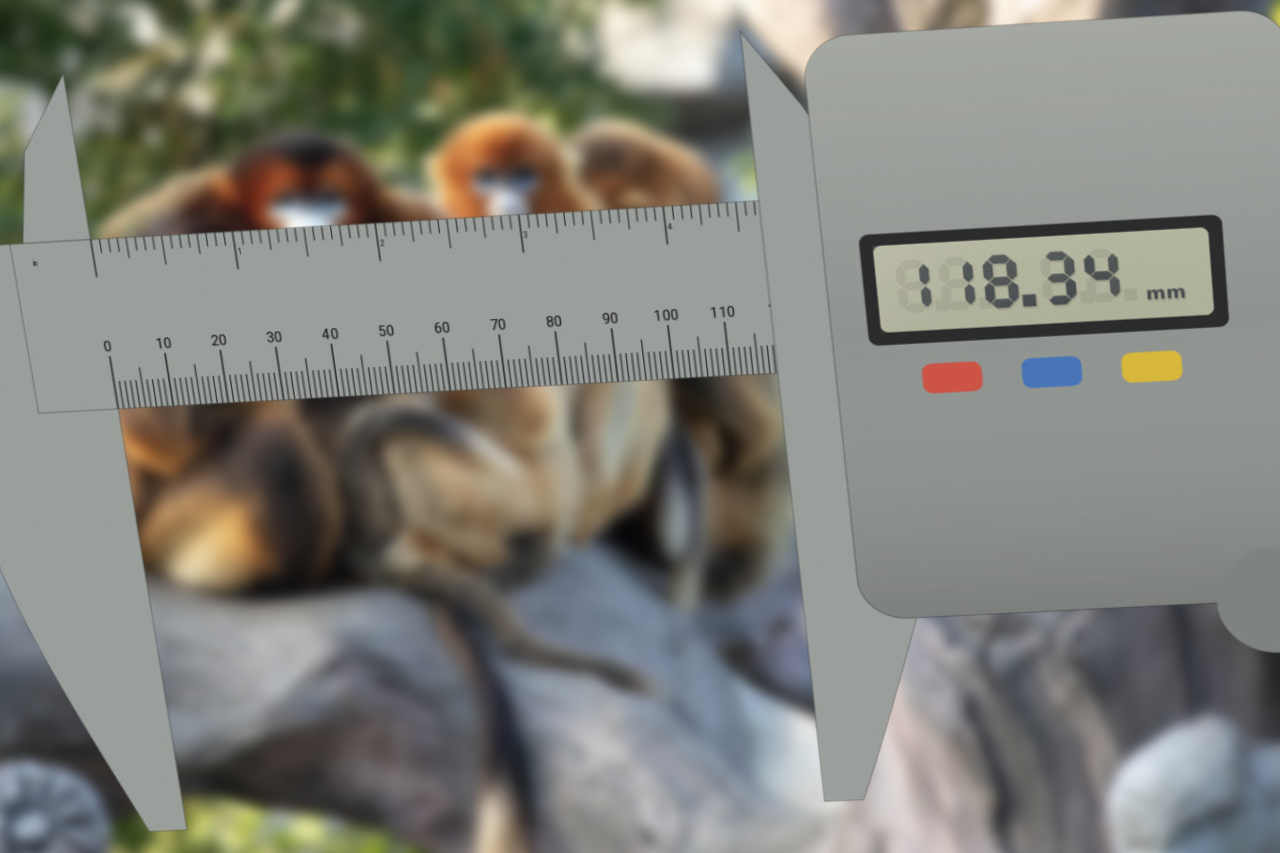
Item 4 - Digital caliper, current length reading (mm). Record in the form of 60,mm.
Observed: 118.34,mm
